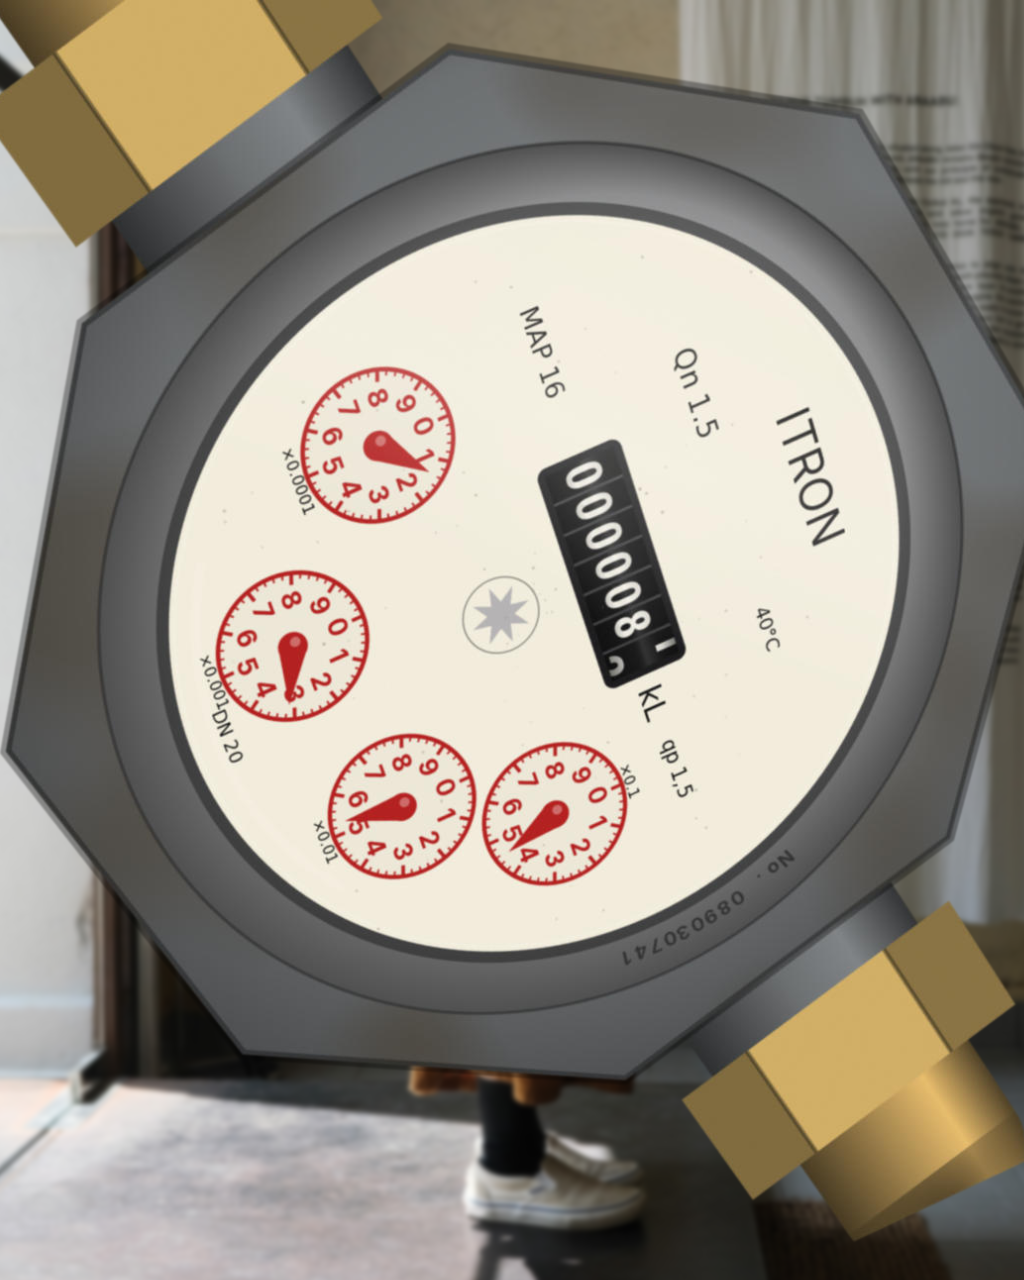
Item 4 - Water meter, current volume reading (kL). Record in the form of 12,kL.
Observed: 81.4531,kL
